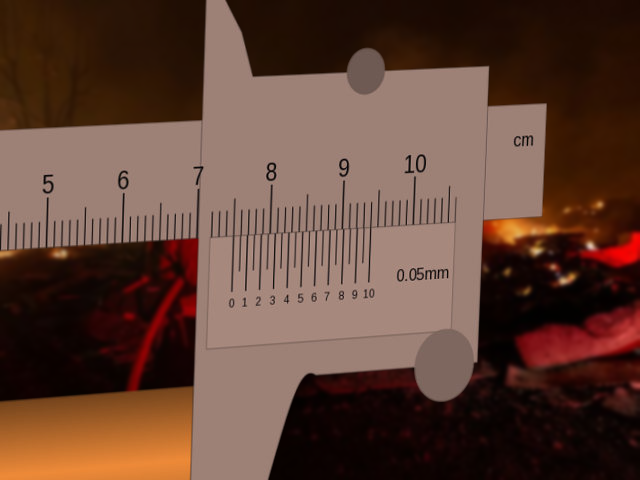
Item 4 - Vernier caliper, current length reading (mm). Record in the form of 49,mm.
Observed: 75.0,mm
